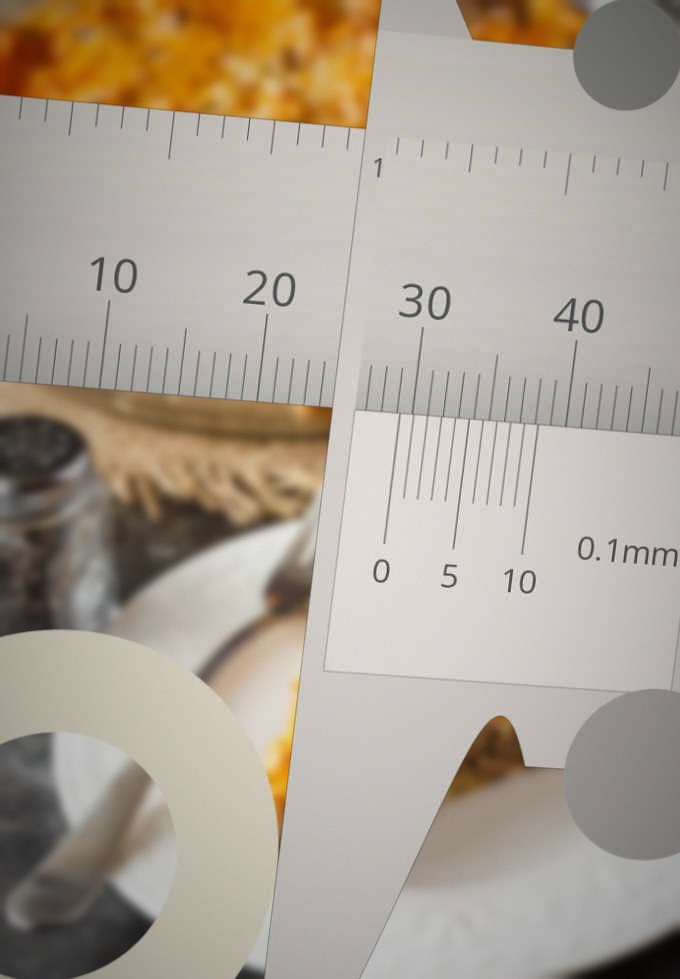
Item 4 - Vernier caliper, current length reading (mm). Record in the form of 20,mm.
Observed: 29.2,mm
